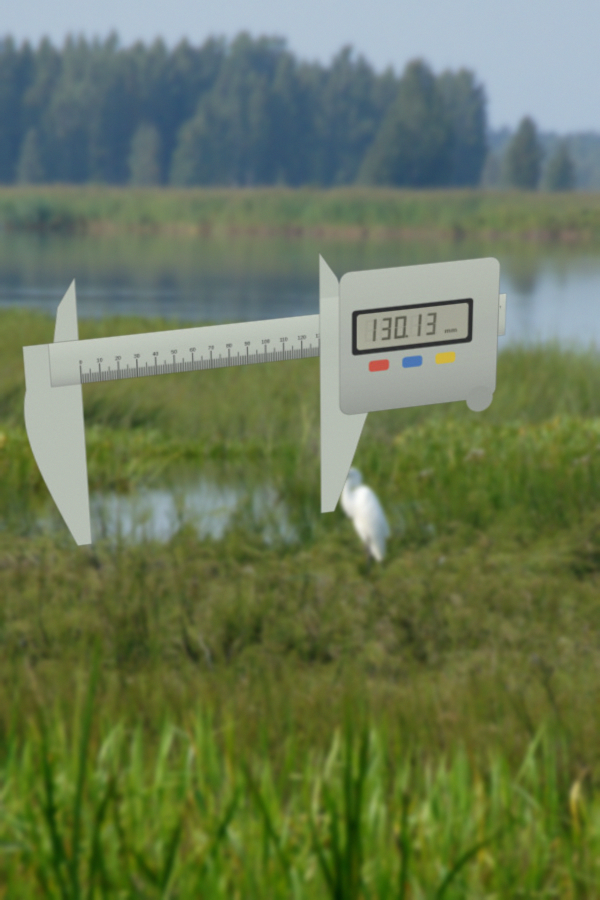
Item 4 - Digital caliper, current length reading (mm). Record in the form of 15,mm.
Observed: 130.13,mm
